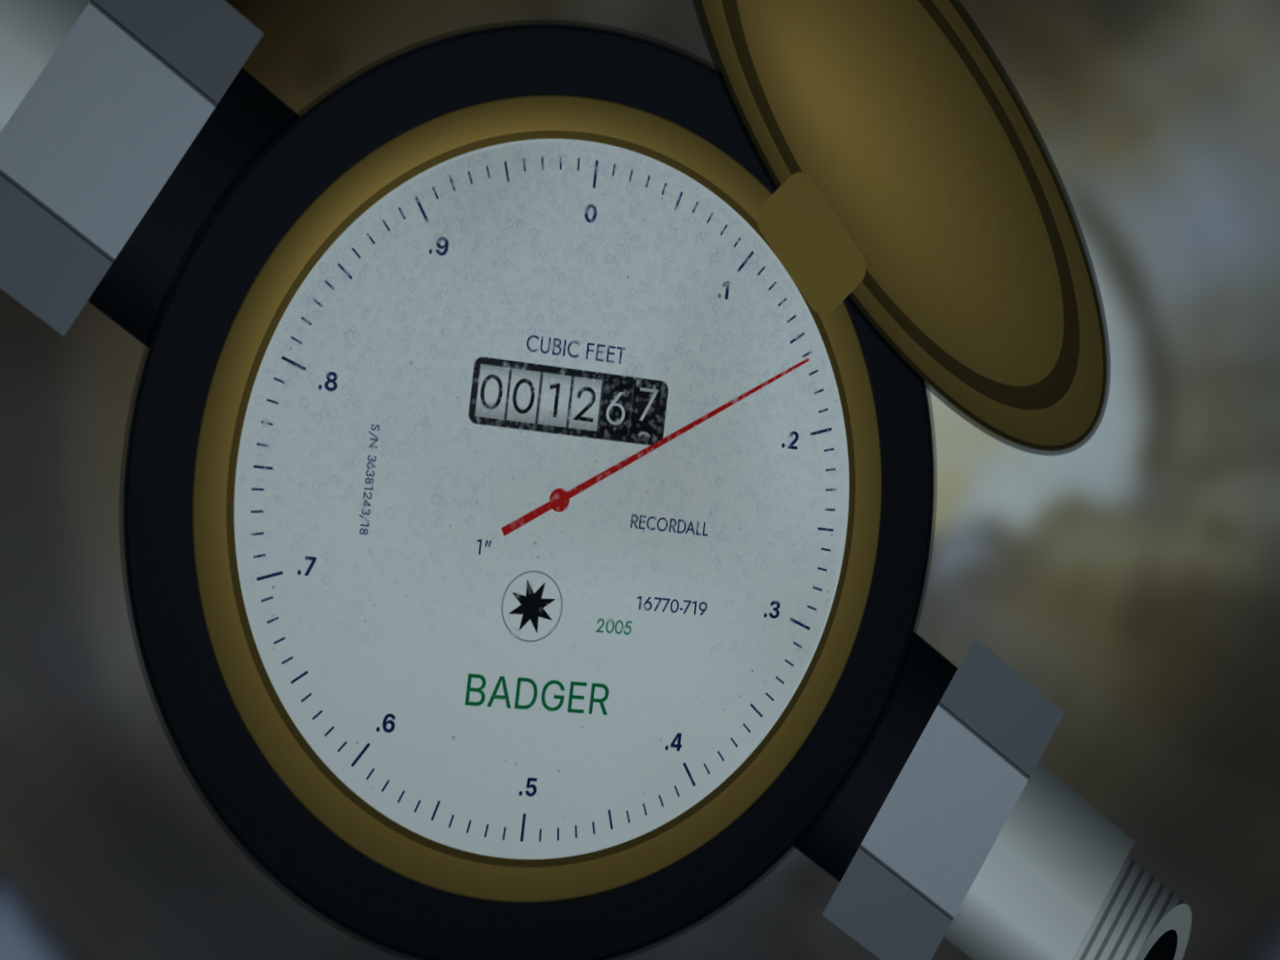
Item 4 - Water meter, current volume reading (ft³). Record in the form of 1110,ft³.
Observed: 1267.16,ft³
